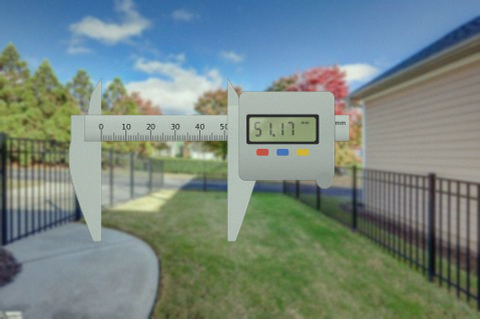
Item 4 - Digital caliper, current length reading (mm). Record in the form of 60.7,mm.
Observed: 51.17,mm
